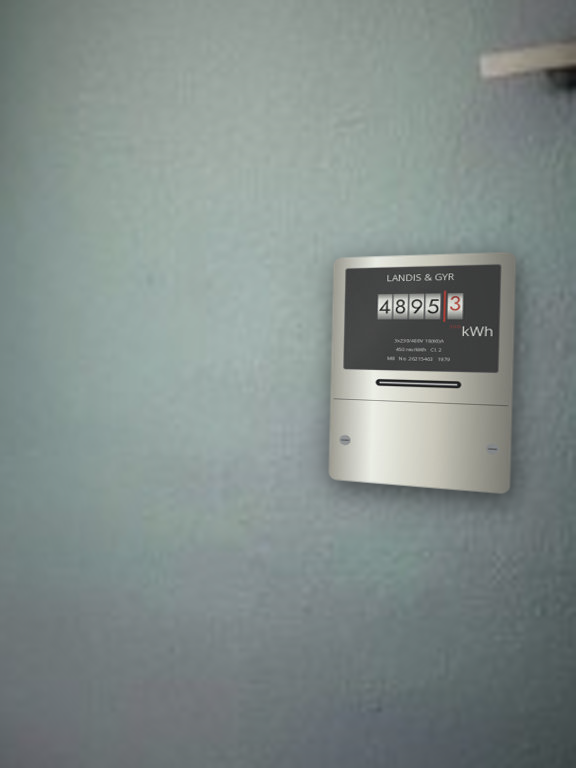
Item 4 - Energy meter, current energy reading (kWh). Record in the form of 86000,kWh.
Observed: 4895.3,kWh
